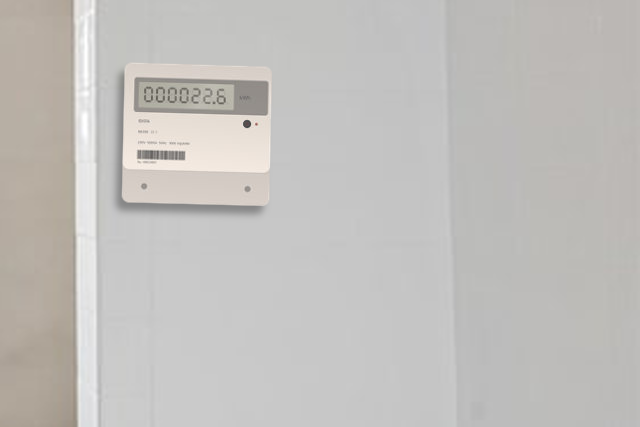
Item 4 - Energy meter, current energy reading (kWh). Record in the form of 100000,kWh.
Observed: 22.6,kWh
